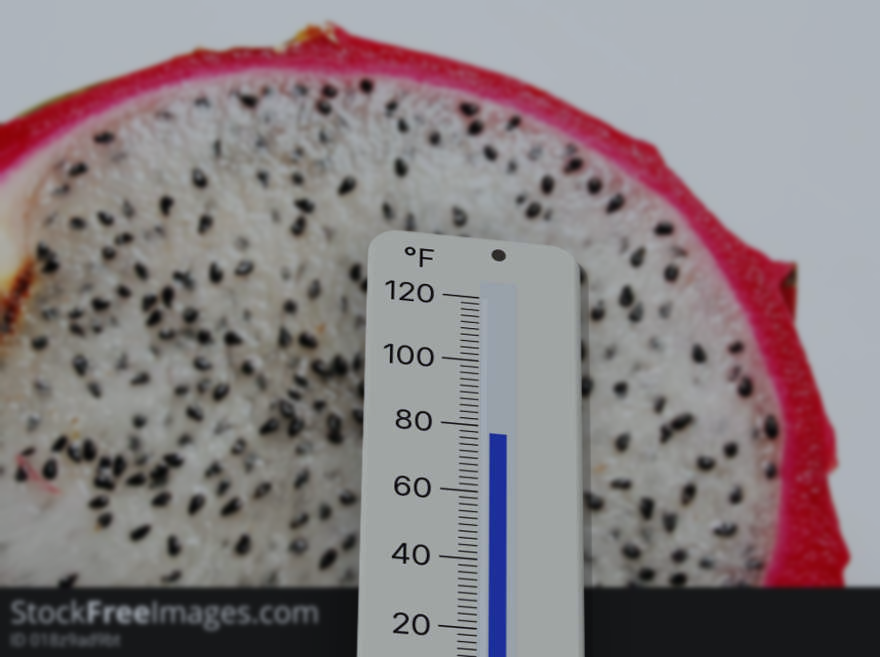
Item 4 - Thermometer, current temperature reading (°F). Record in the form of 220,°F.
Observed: 78,°F
